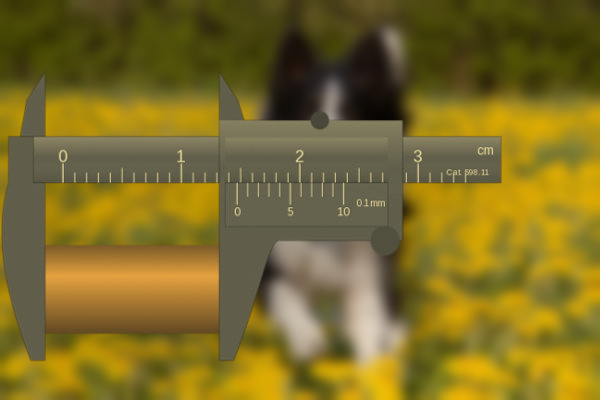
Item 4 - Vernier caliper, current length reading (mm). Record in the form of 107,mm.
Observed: 14.7,mm
